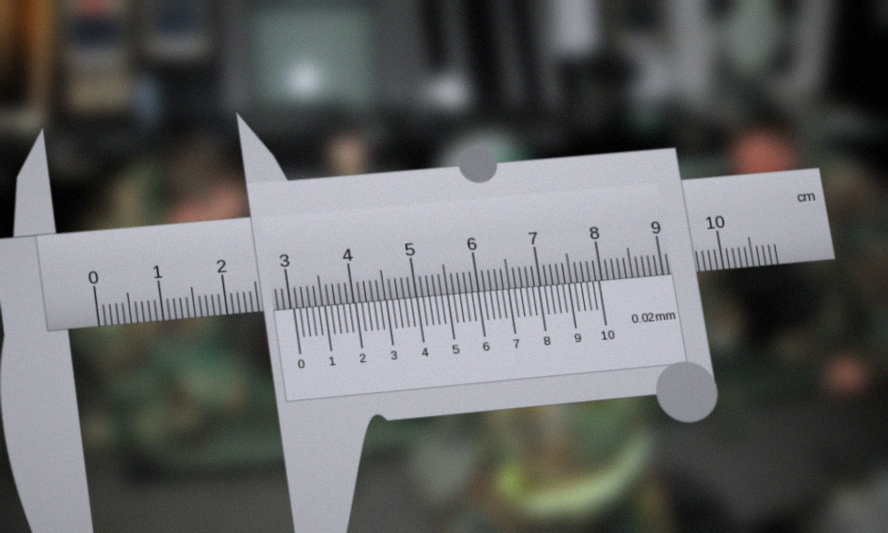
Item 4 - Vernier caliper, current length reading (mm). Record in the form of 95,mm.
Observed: 30.5,mm
